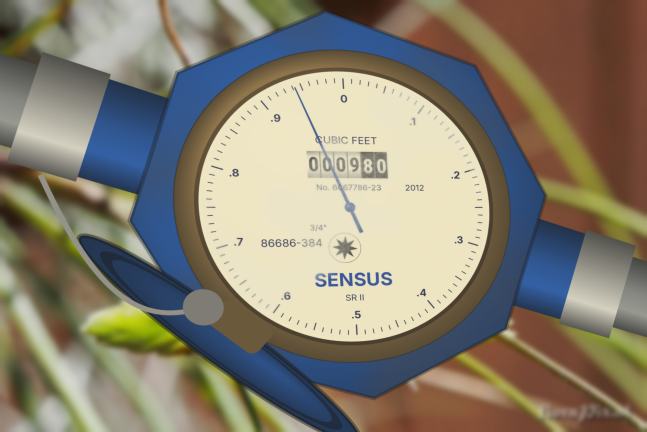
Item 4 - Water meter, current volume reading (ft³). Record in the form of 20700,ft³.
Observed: 979.94,ft³
